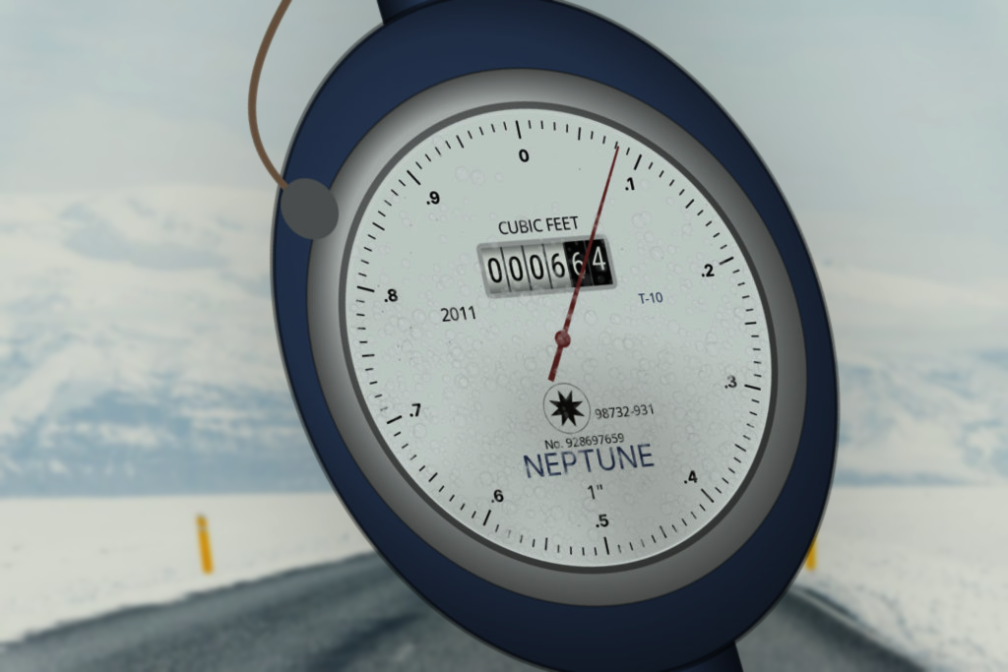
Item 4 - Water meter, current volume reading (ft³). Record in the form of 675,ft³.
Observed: 664.08,ft³
